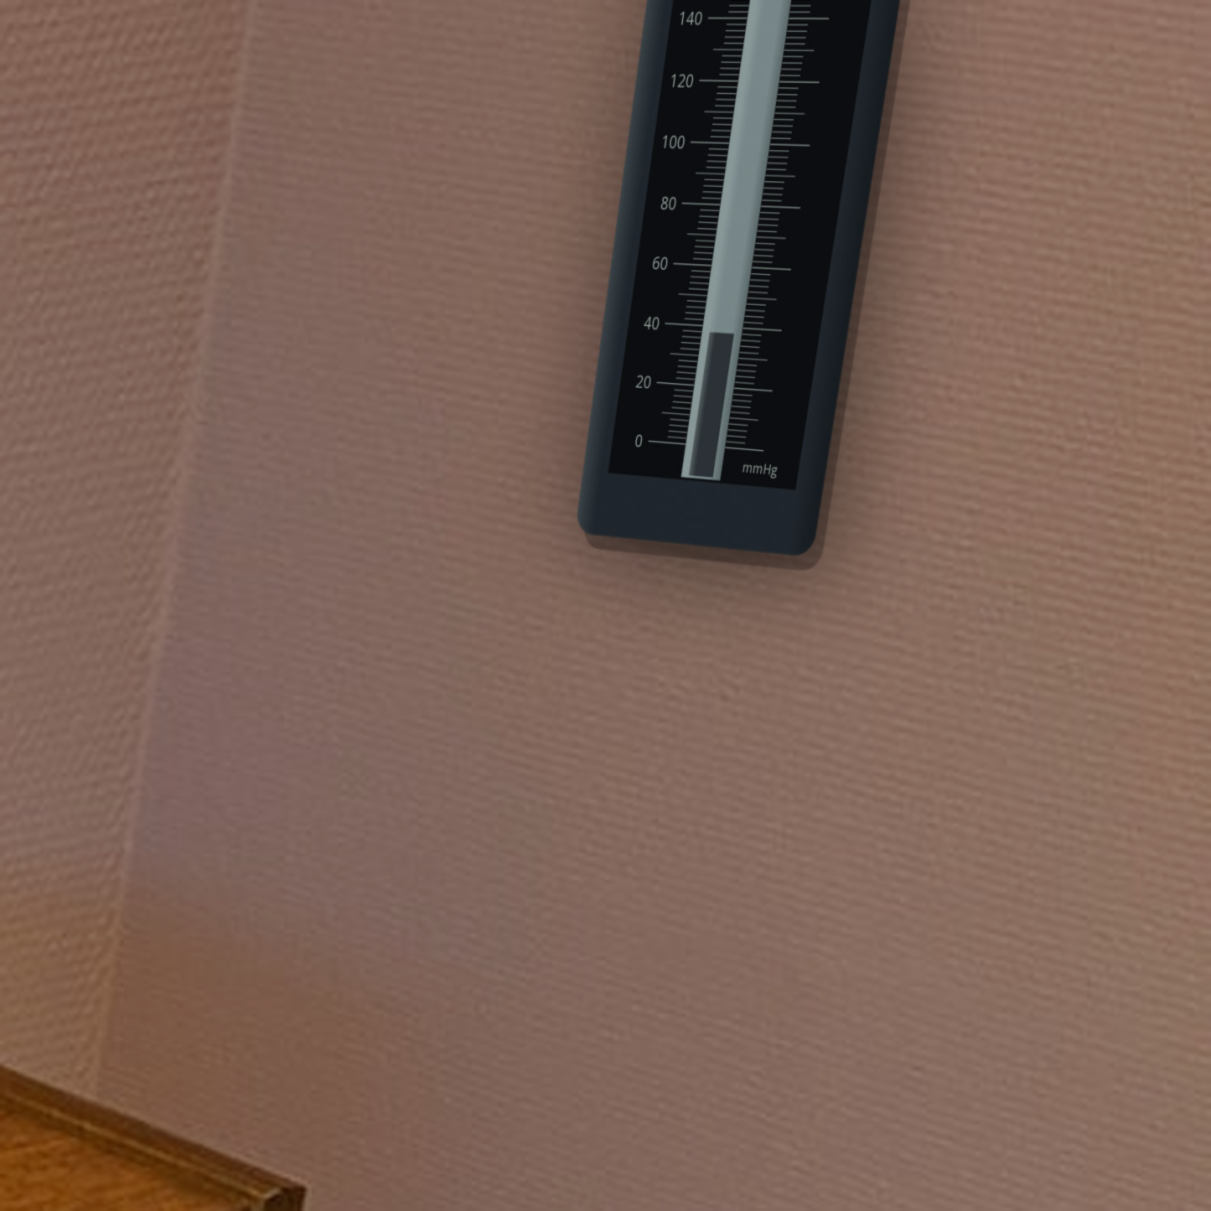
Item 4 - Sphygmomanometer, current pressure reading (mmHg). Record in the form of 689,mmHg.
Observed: 38,mmHg
